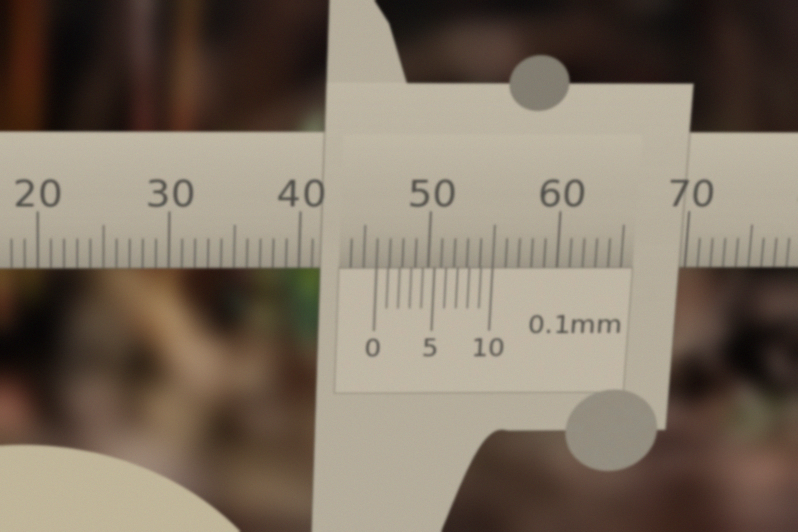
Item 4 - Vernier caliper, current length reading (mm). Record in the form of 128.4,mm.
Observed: 46.0,mm
